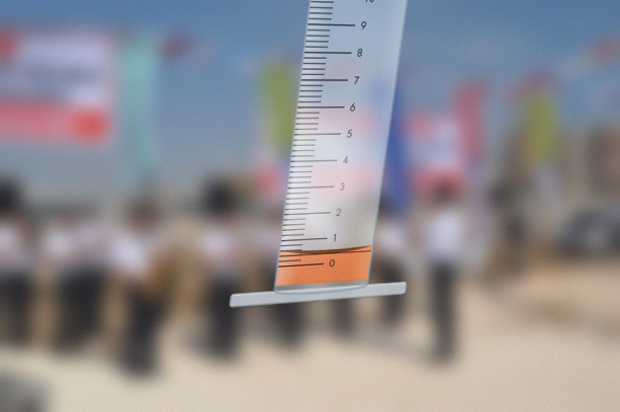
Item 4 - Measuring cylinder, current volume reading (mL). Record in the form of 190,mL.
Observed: 0.4,mL
